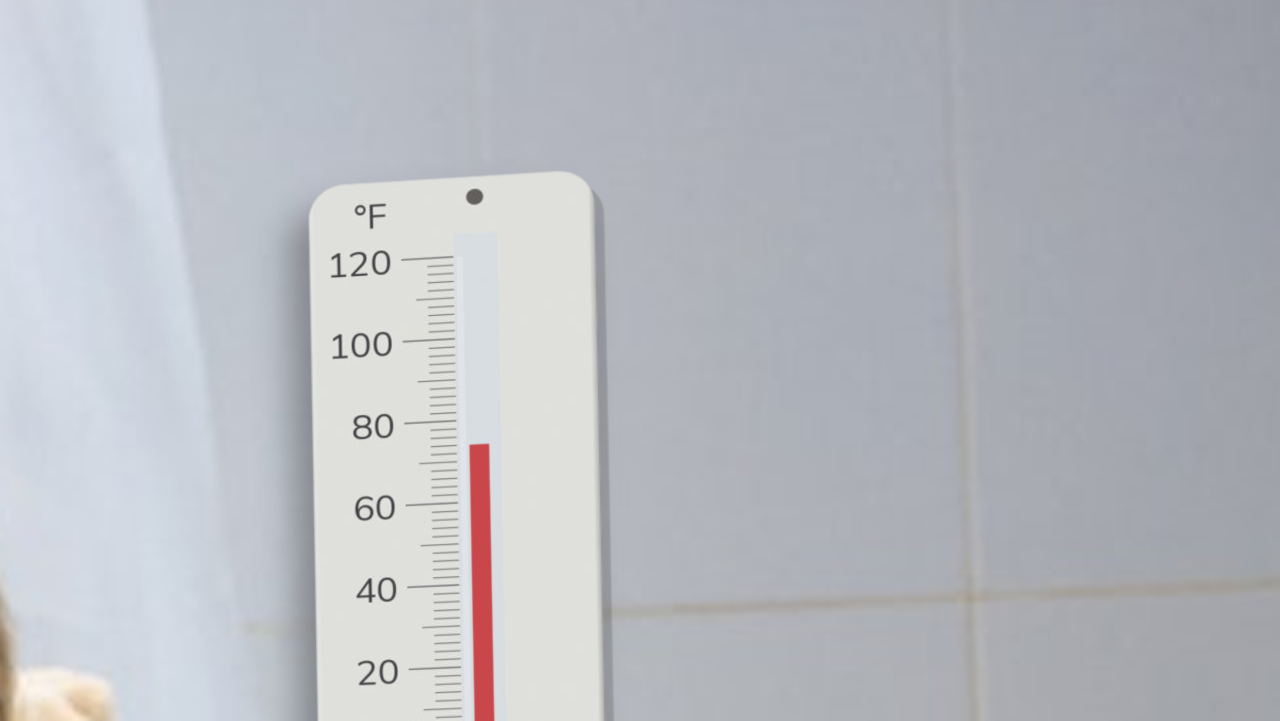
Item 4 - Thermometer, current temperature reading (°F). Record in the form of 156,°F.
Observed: 74,°F
